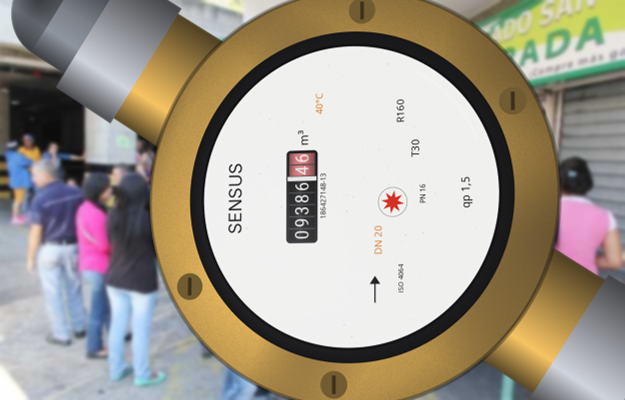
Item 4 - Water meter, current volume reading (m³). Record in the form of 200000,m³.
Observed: 9386.46,m³
